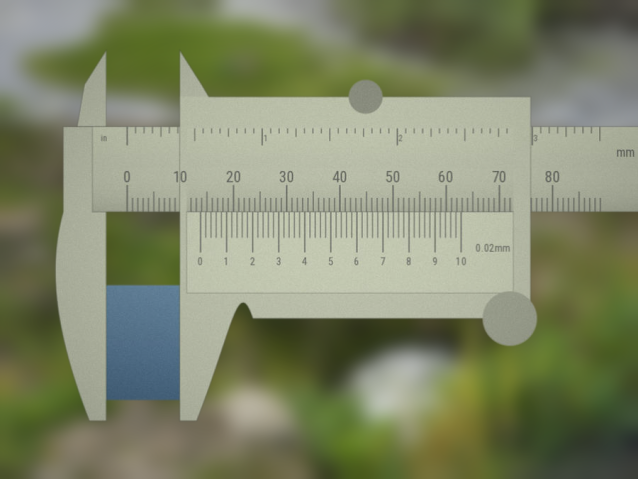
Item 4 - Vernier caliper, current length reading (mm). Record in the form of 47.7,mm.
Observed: 13.8,mm
